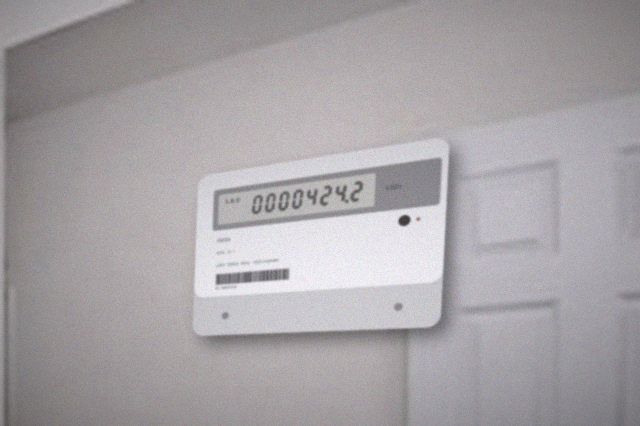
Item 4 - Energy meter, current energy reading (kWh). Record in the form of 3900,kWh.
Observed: 424.2,kWh
